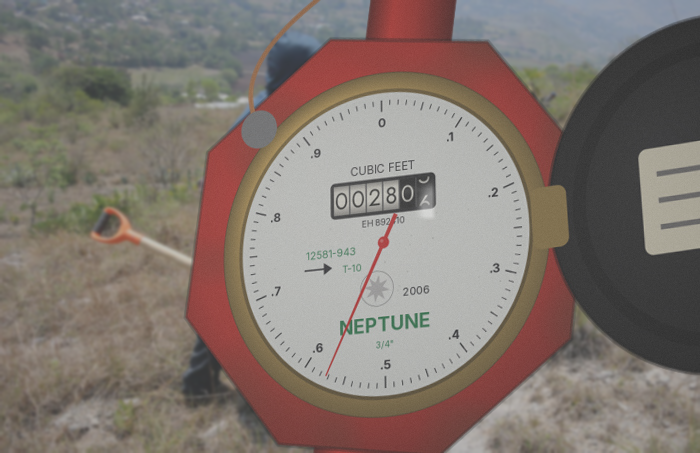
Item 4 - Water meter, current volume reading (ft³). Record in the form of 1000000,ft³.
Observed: 2805.57,ft³
